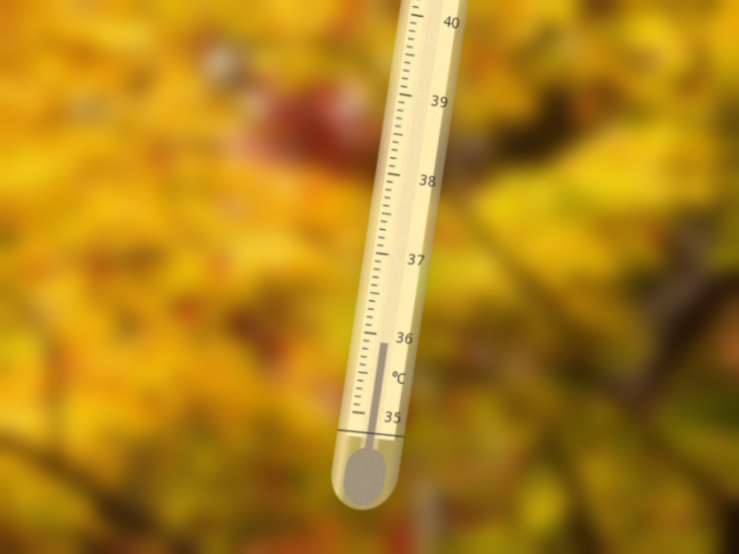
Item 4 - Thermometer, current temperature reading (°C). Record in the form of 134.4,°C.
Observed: 35.9,°C
